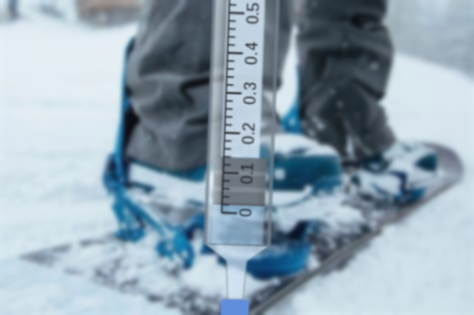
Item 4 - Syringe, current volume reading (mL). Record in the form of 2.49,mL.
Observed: 0.02,mL
